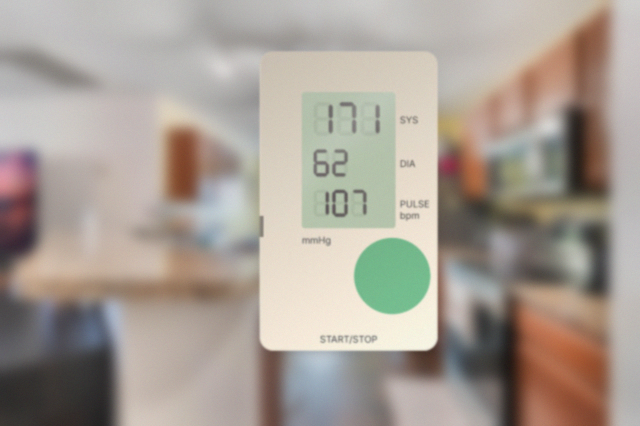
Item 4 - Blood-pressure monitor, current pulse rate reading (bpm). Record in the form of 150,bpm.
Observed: 107,bpm
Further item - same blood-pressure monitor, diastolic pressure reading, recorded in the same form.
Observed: 62,mmHg
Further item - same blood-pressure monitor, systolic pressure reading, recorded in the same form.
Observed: 171,mmHg
